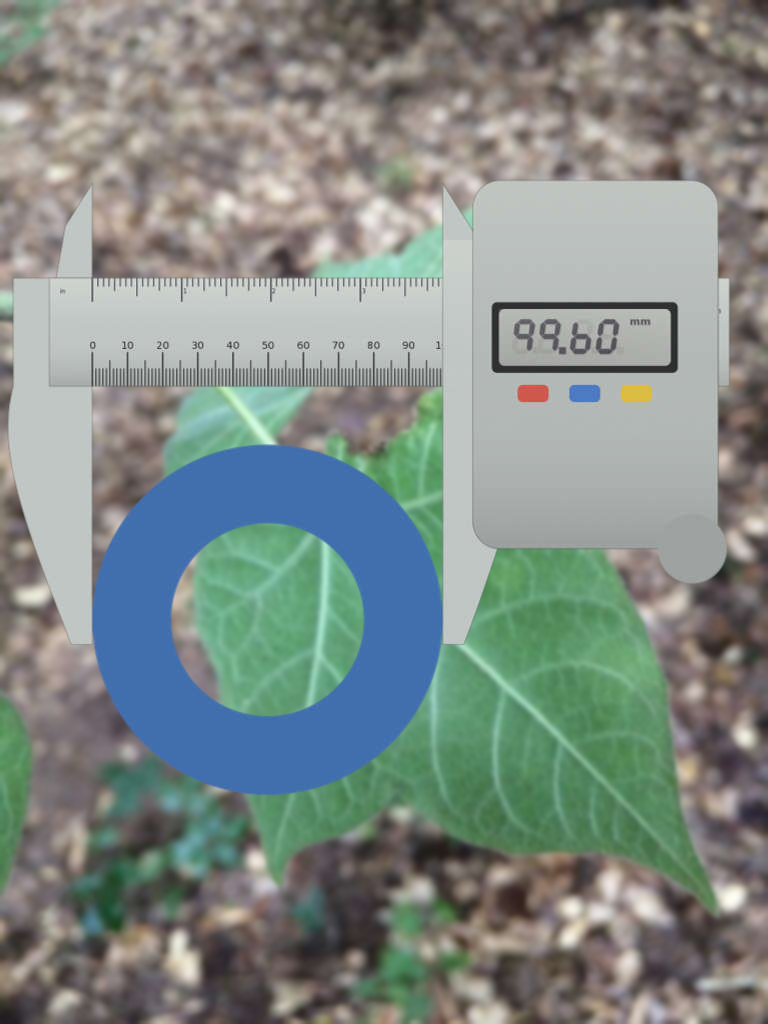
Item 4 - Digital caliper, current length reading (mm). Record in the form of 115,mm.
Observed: 99.60,mm
